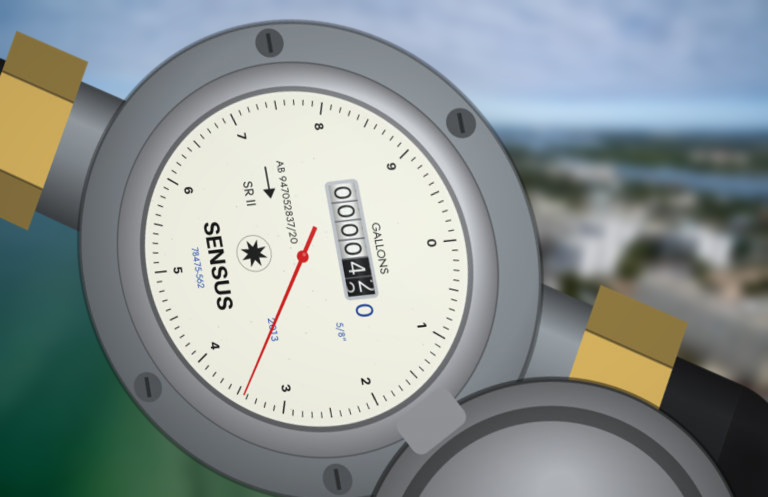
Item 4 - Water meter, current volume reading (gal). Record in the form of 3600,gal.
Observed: 423.4,gal
